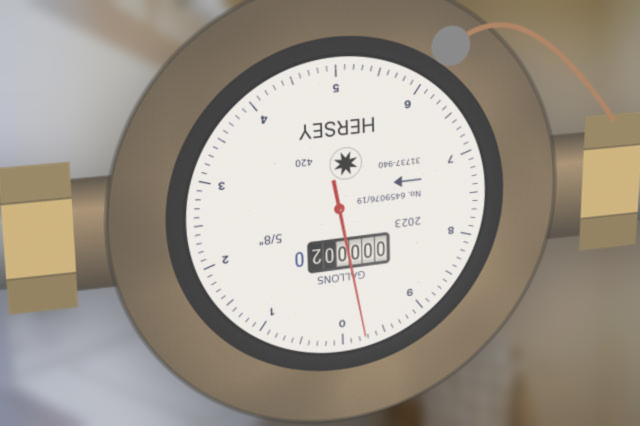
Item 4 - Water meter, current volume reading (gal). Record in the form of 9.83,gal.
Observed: 19.7,gal
